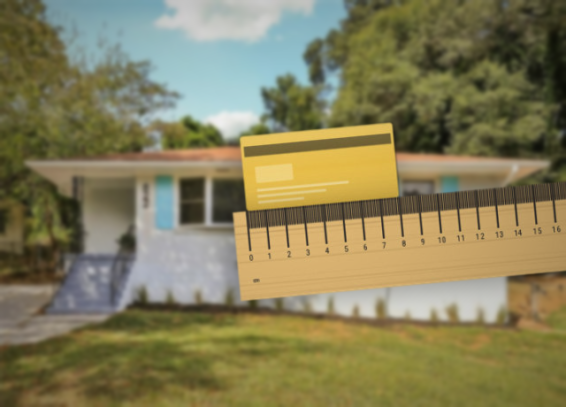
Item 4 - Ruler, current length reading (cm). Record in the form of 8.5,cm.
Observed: 8,cm
